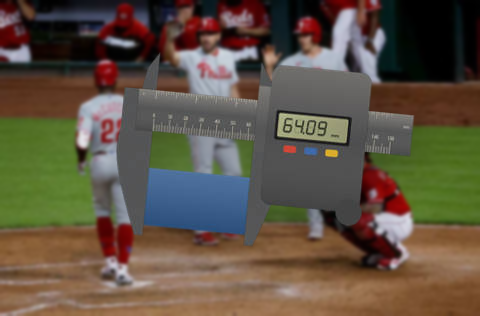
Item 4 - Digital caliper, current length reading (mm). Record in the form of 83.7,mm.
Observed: 64.09,mm
